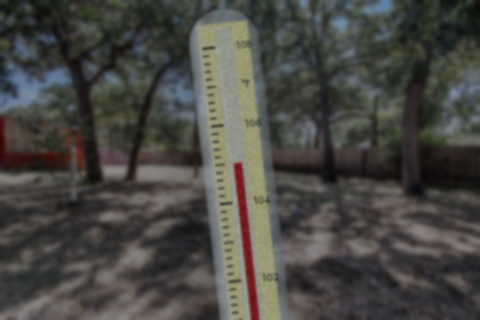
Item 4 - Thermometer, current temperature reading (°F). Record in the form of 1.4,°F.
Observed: 105,°F
